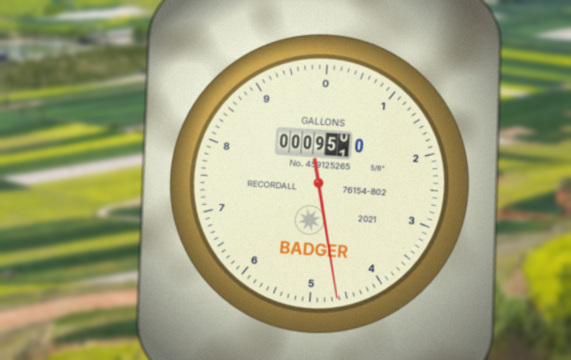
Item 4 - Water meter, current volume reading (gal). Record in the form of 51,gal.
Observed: 9504.6,gal
